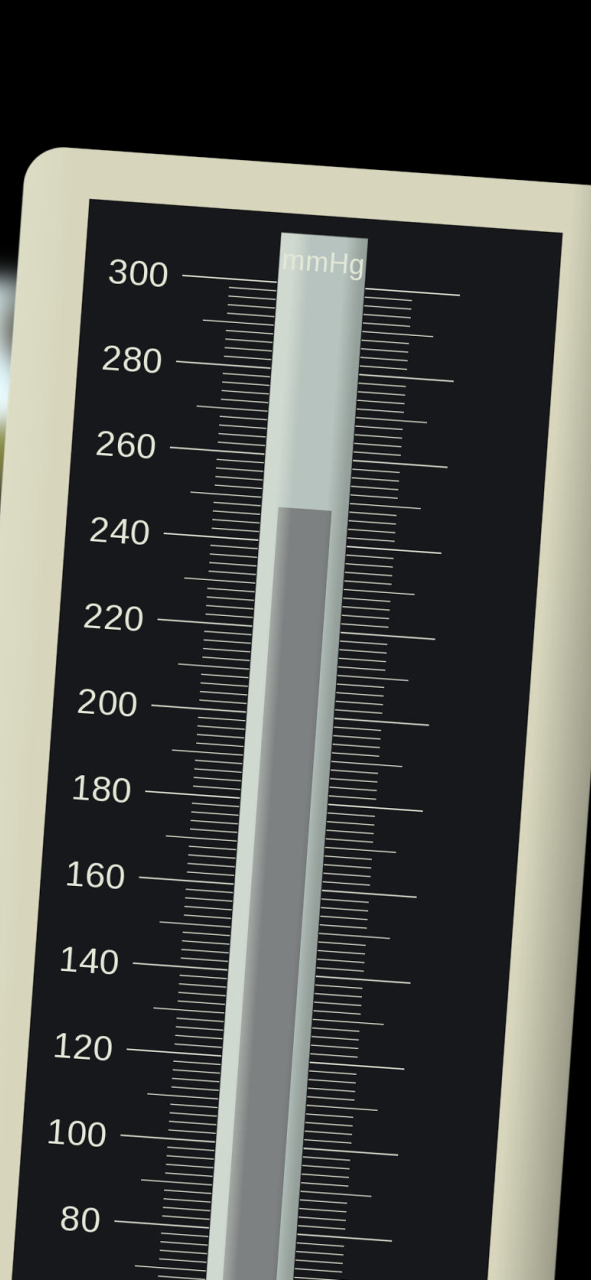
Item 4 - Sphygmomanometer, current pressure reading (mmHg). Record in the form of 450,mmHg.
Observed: 248,mmHg
